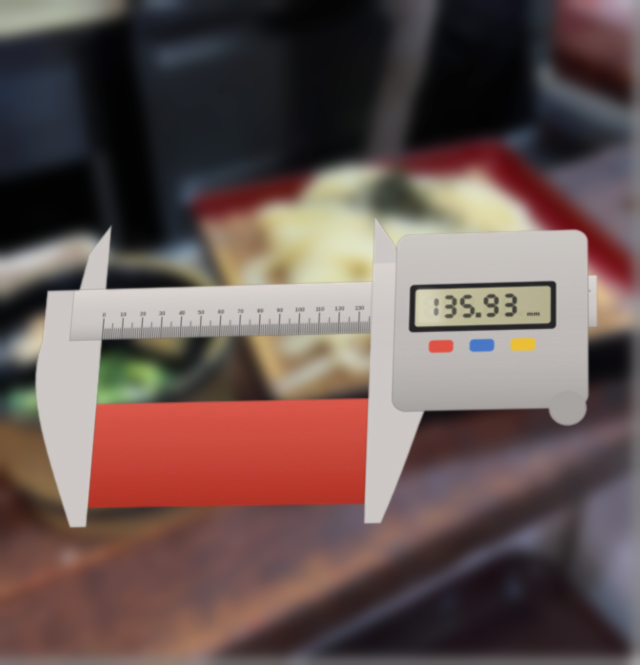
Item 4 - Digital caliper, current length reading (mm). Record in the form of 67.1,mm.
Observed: 135.93,mm
